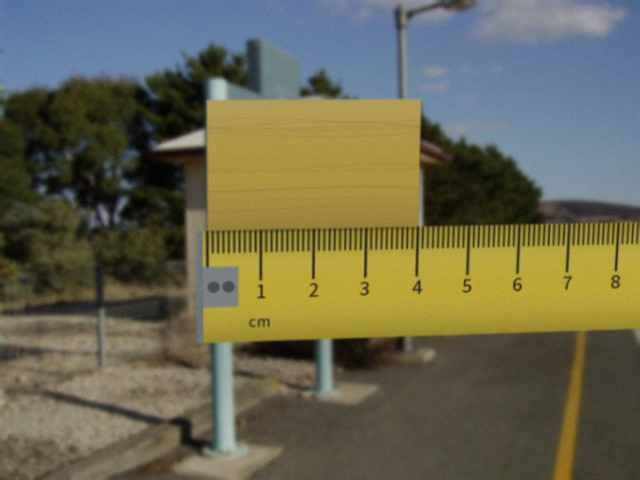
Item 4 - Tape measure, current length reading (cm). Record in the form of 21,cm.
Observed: 4,cm
